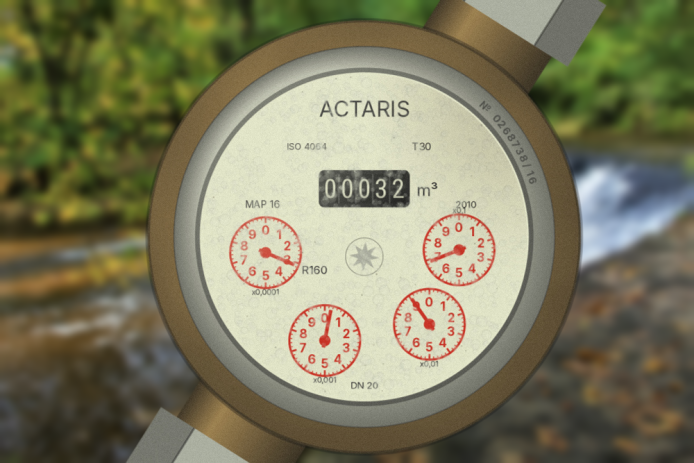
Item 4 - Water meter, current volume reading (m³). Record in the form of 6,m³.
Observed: 32.6903,m³
